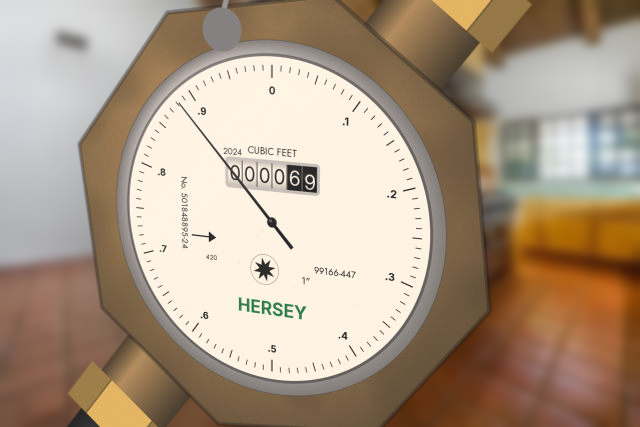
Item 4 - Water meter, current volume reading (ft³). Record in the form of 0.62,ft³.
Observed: 68.88,ft³
